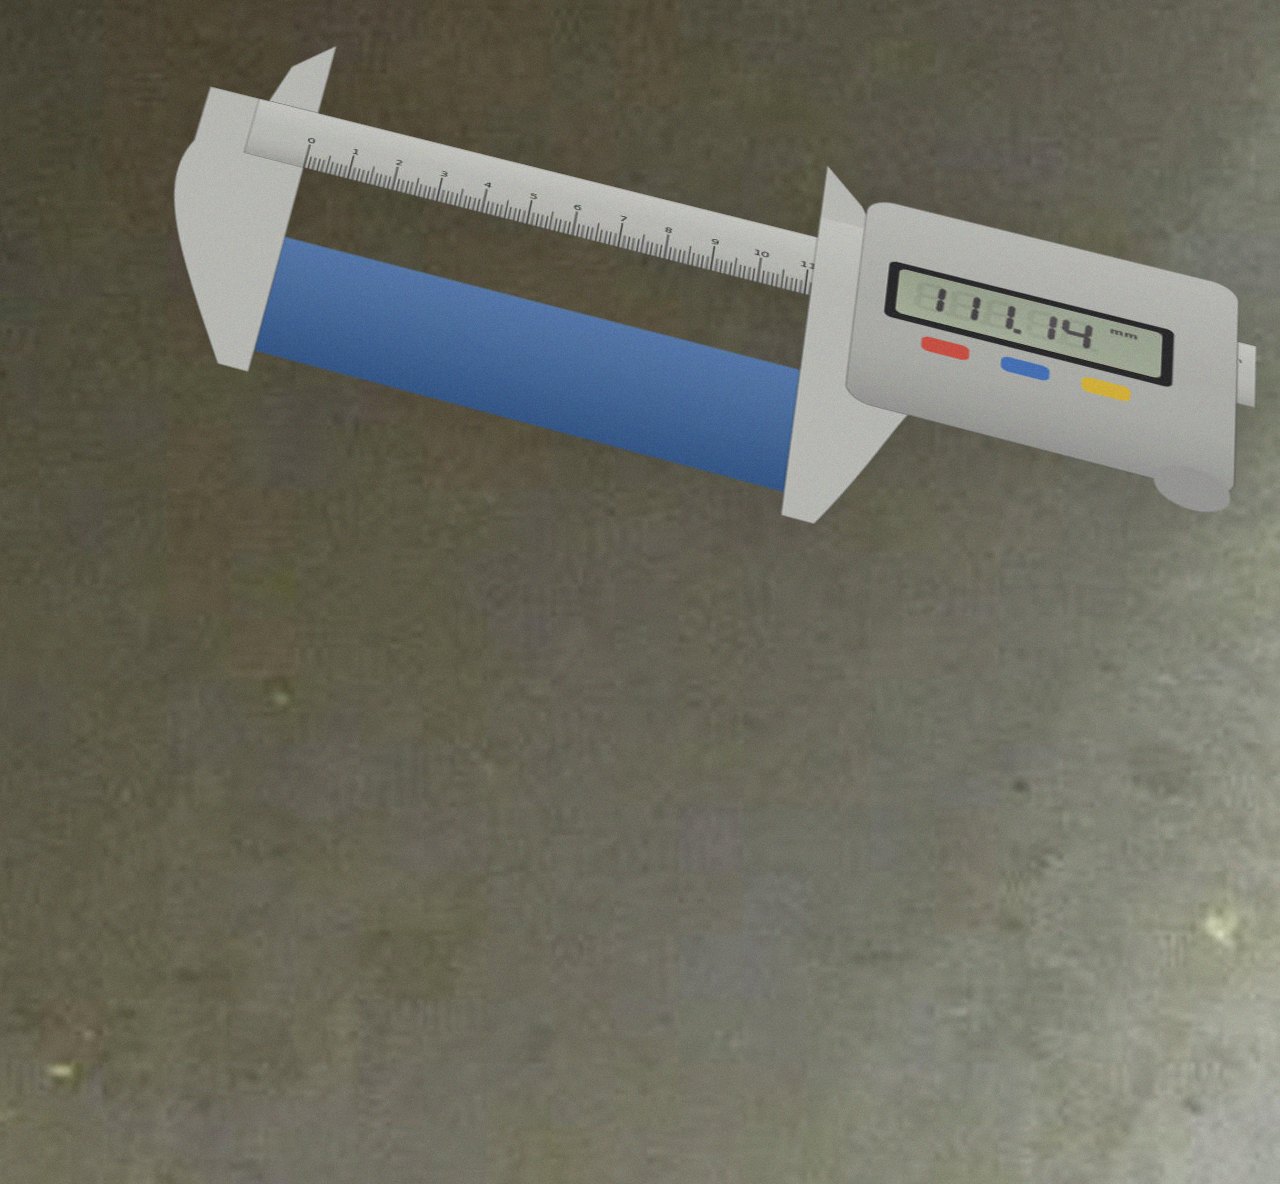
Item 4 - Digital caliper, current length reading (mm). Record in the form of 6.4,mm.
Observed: 111.14,mm
